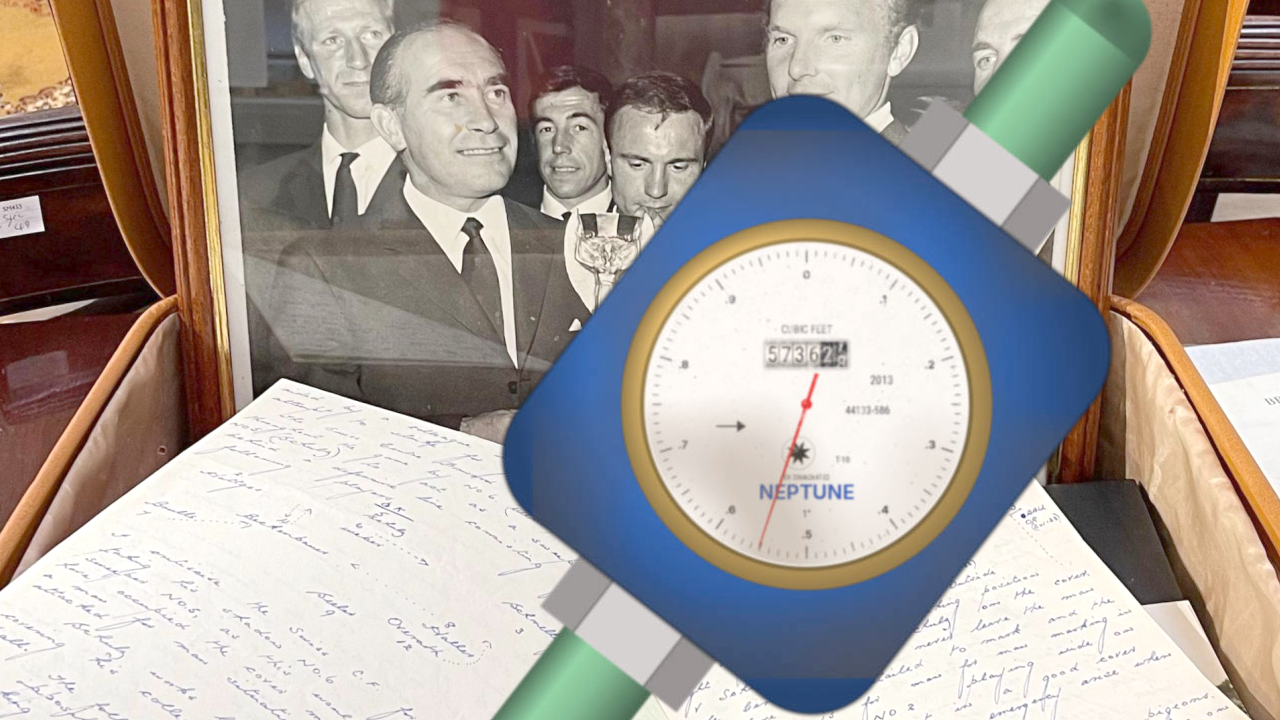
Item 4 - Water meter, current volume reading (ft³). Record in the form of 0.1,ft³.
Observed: 573627.55,ft³
